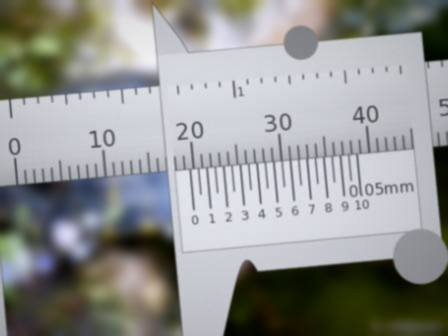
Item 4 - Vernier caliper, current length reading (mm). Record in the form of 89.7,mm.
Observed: 19.6,mm
